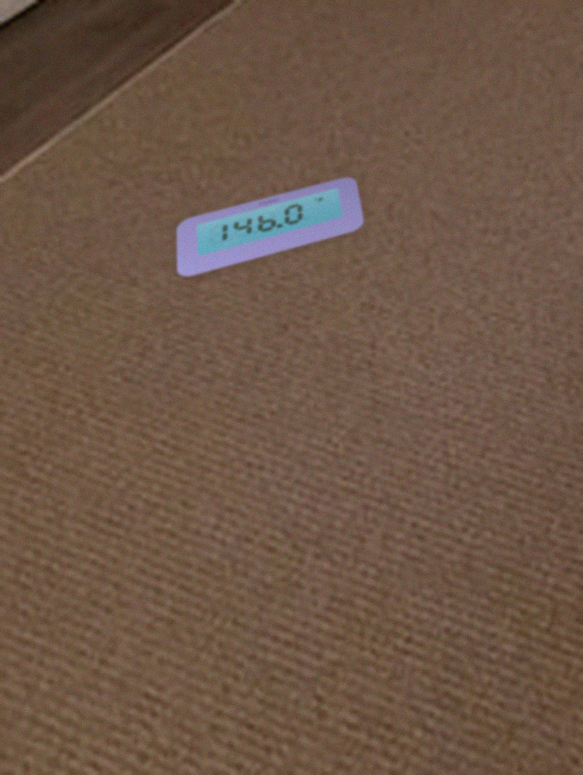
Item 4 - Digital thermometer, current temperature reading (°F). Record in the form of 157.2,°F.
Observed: 146.0,°F
